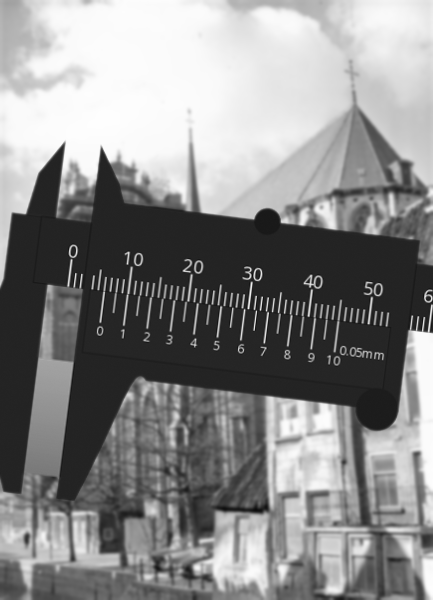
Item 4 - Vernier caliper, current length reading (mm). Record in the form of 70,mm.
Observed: 6.0,mm
